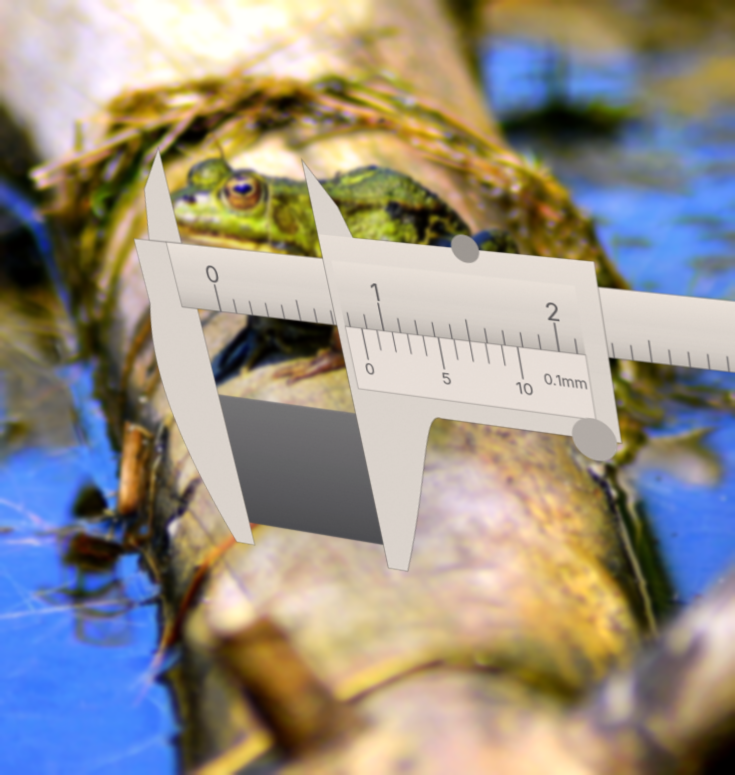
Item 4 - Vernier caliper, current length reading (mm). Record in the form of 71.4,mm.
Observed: 8.7,mm
